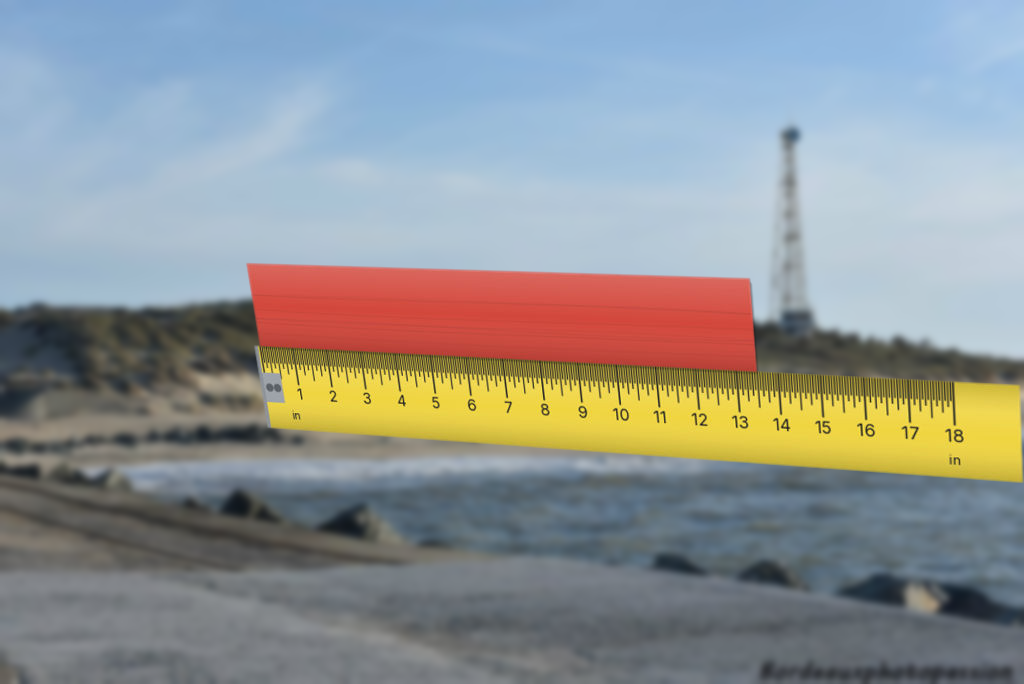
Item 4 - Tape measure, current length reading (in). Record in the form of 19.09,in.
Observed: 13.5,in
